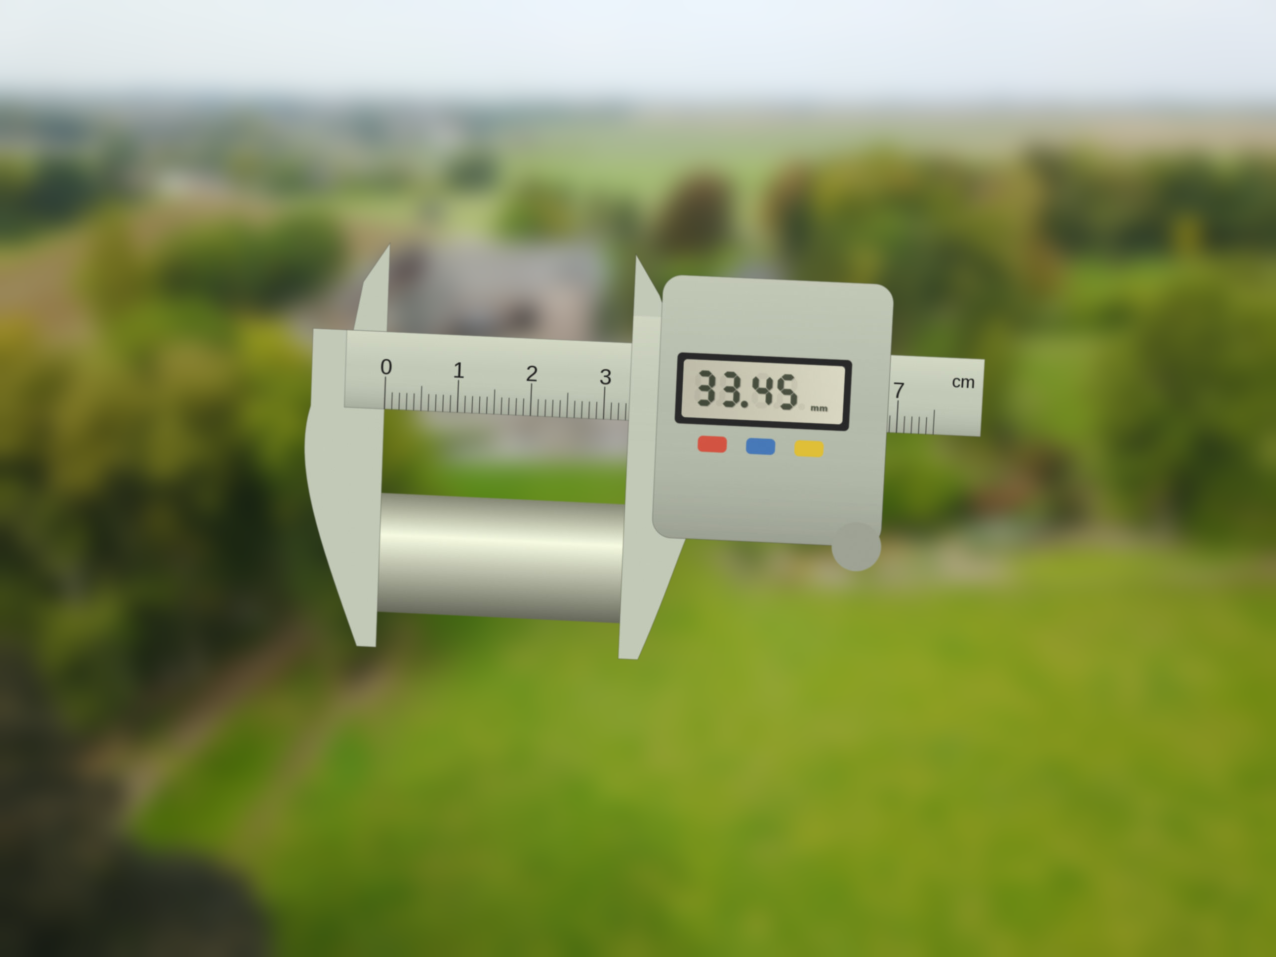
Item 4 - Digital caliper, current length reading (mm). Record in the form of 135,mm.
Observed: 33.45,mm
